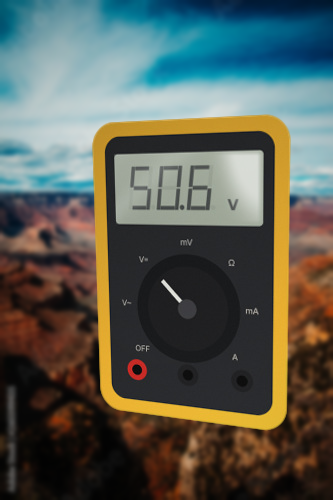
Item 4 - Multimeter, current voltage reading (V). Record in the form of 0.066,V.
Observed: 50.6,V
